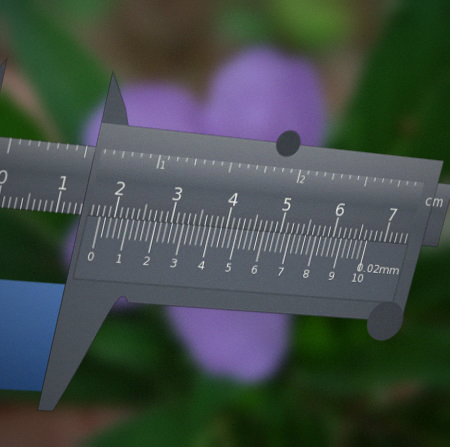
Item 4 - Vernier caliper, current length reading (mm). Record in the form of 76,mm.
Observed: 17.5,mm
